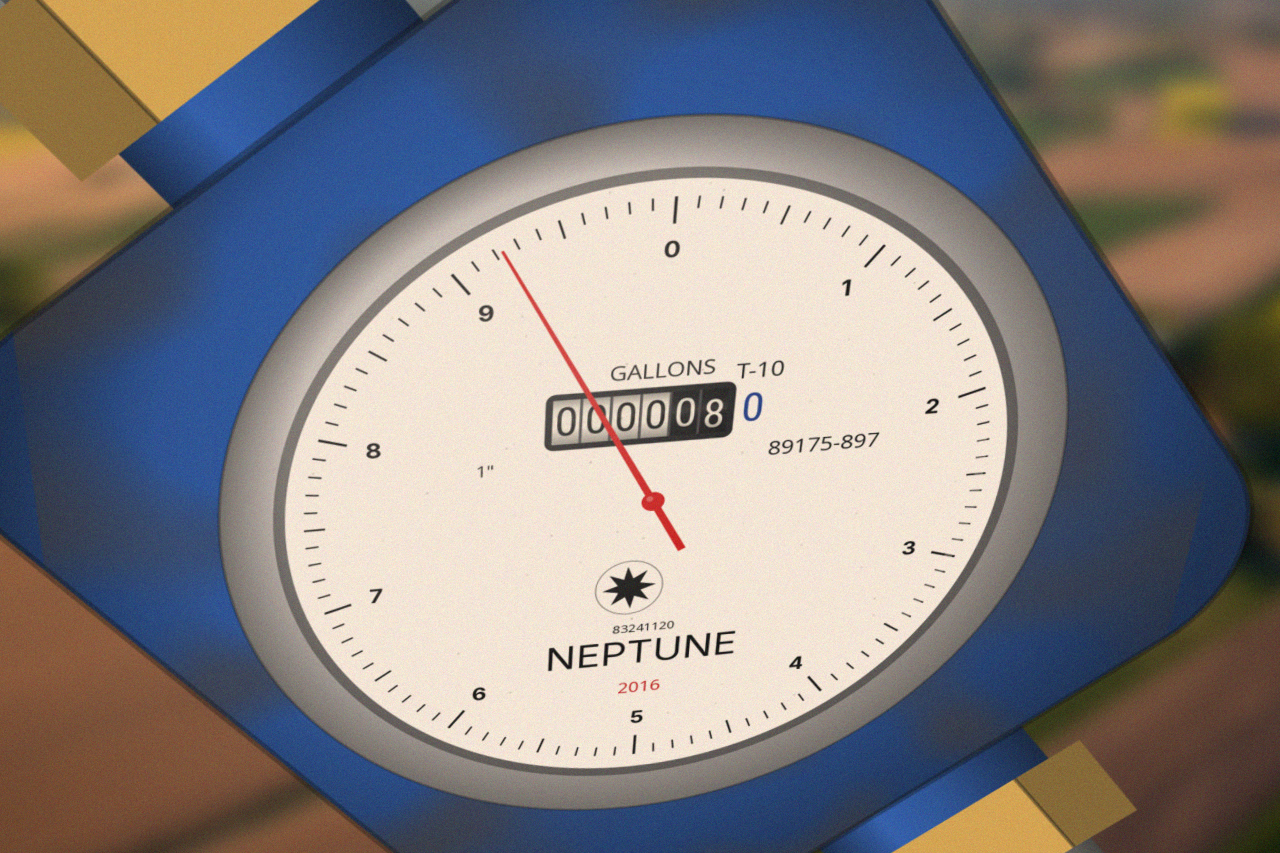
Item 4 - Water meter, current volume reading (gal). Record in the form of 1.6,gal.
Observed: 79.2,gal
